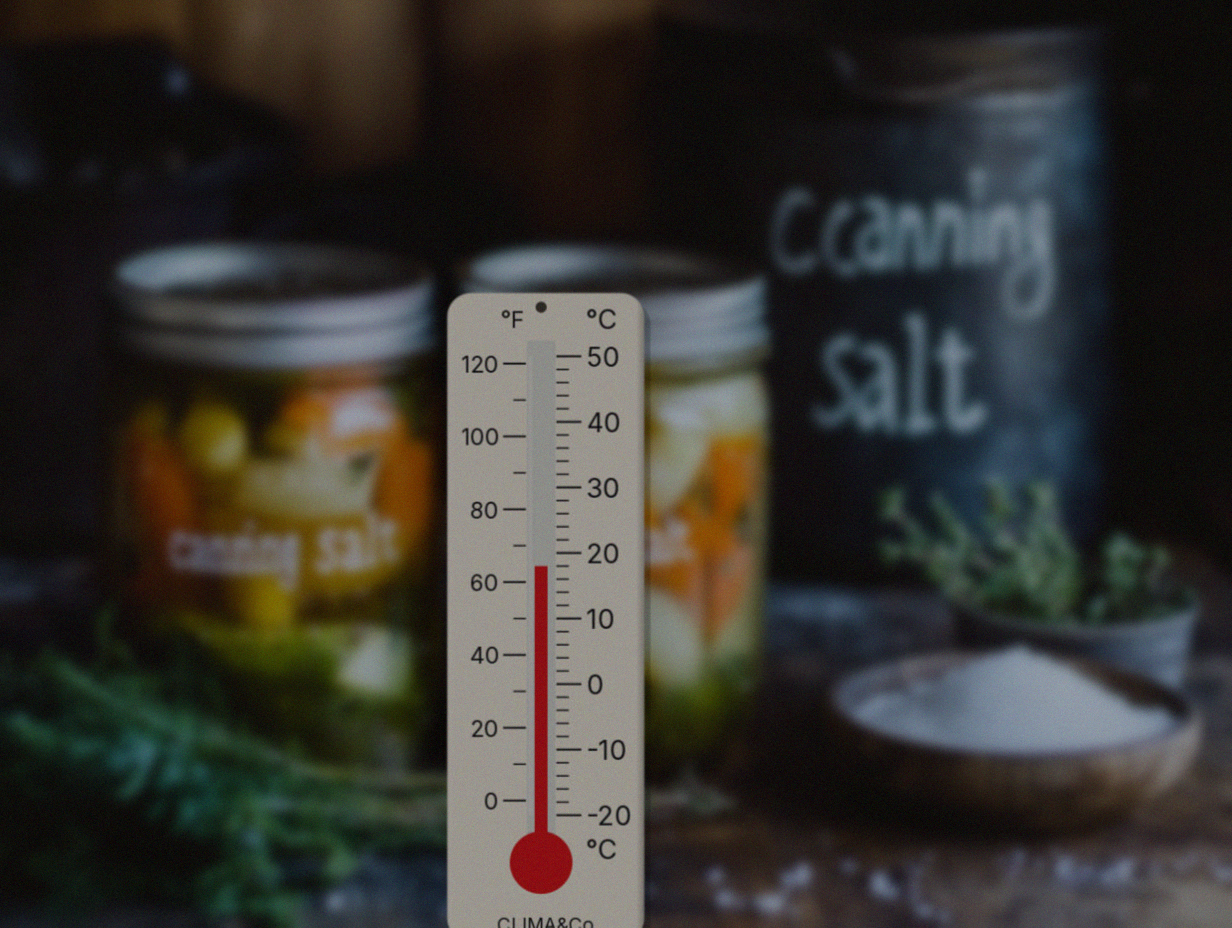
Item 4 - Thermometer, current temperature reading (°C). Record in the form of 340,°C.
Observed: 18,°C
